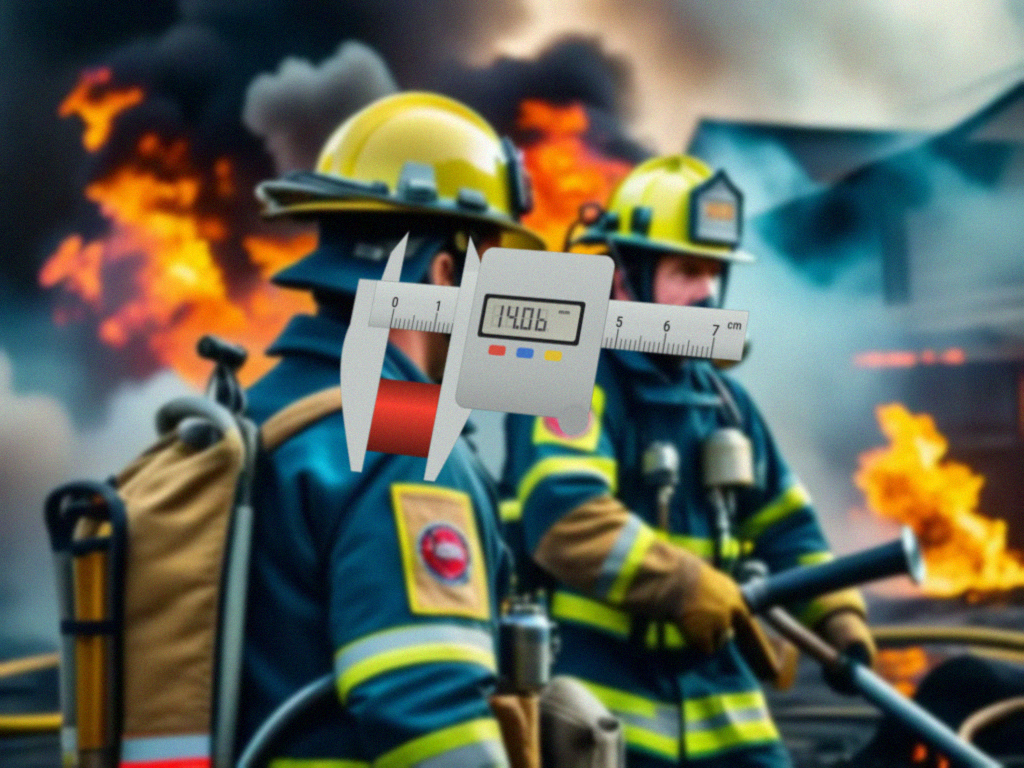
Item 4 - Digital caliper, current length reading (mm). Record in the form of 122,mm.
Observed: 14.06,mm
